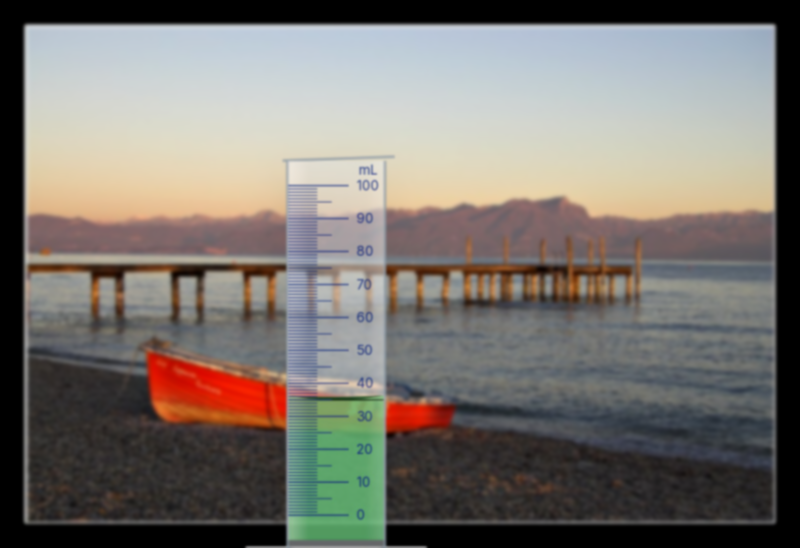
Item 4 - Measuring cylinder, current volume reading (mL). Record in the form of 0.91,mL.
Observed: 35,mL
